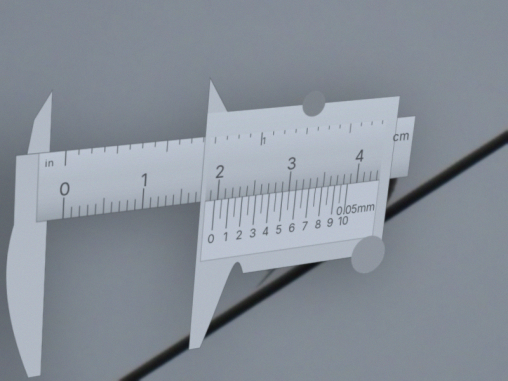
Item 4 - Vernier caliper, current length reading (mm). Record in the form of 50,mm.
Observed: 19.6,mm
